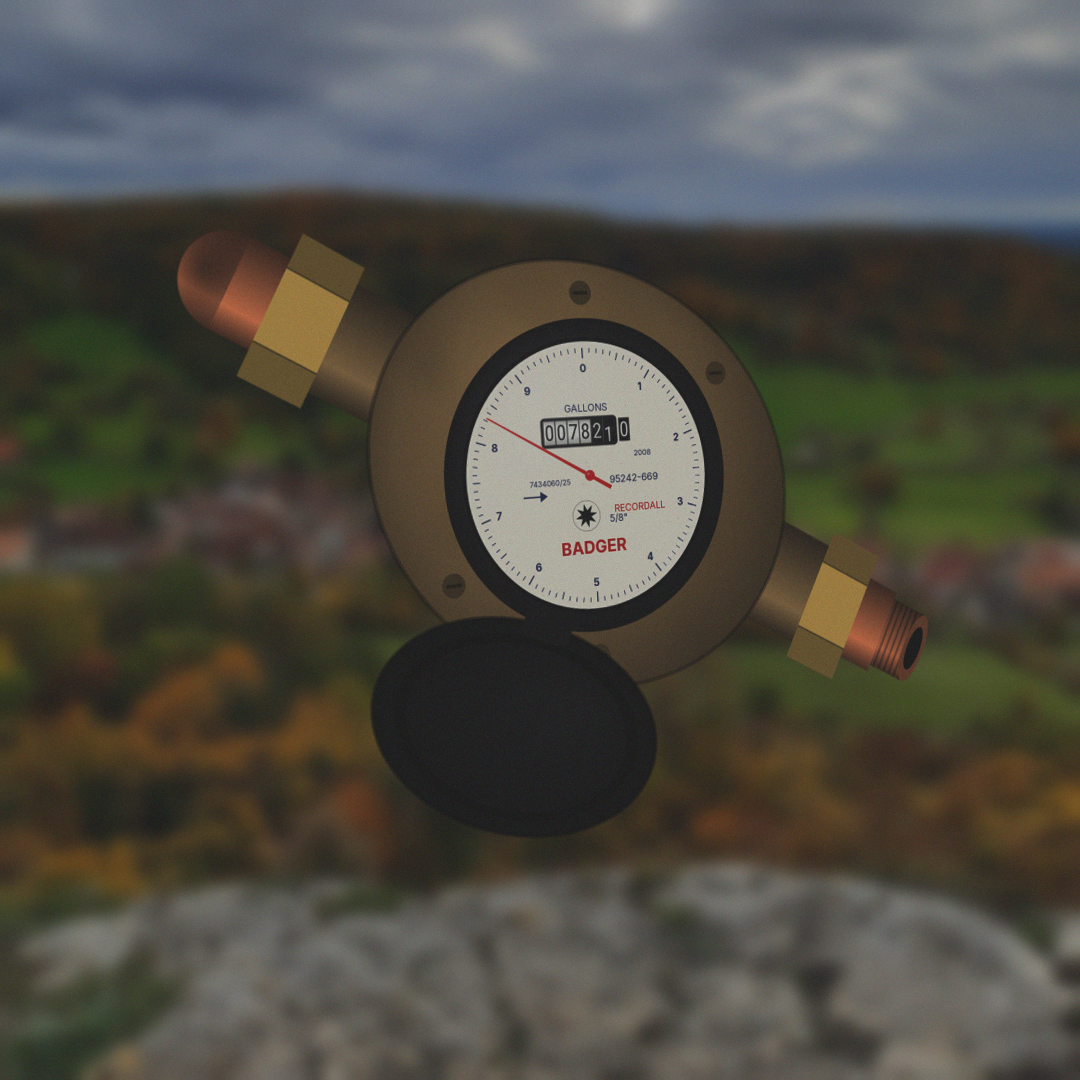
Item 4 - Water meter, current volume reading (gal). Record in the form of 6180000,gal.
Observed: 78208.3,gal
